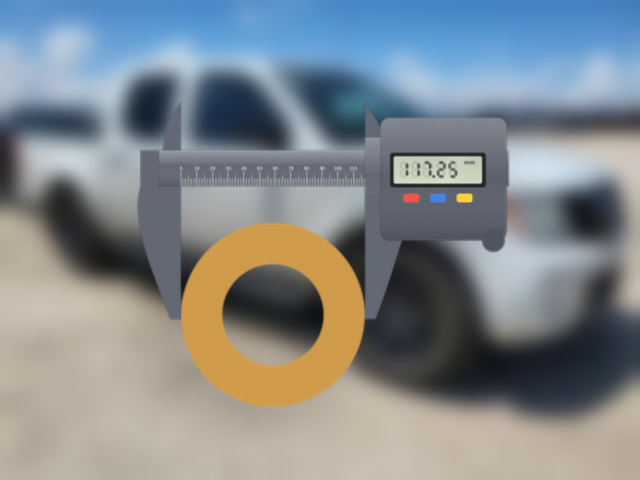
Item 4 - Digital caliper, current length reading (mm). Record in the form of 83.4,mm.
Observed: 117.25,mm
